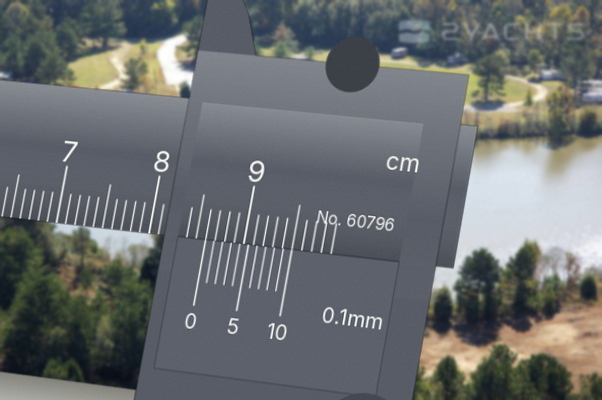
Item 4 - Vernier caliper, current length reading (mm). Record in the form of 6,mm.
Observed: 86.0,mm
